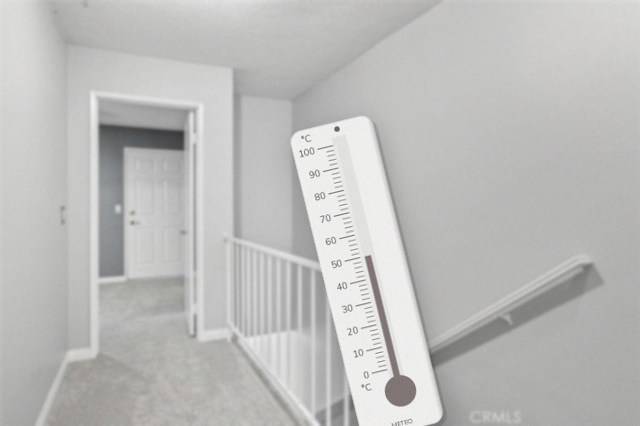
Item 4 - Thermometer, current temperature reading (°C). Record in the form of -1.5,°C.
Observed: 50,°C
